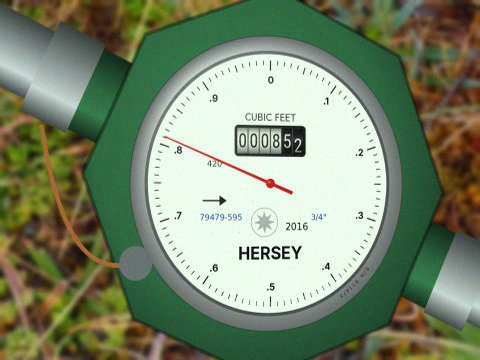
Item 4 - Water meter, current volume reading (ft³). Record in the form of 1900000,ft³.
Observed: 851.81,ft³
